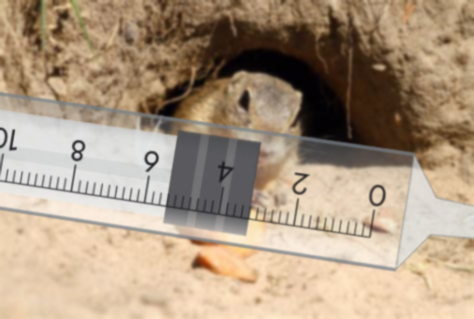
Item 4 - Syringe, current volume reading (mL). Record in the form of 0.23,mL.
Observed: 3.2,mL
